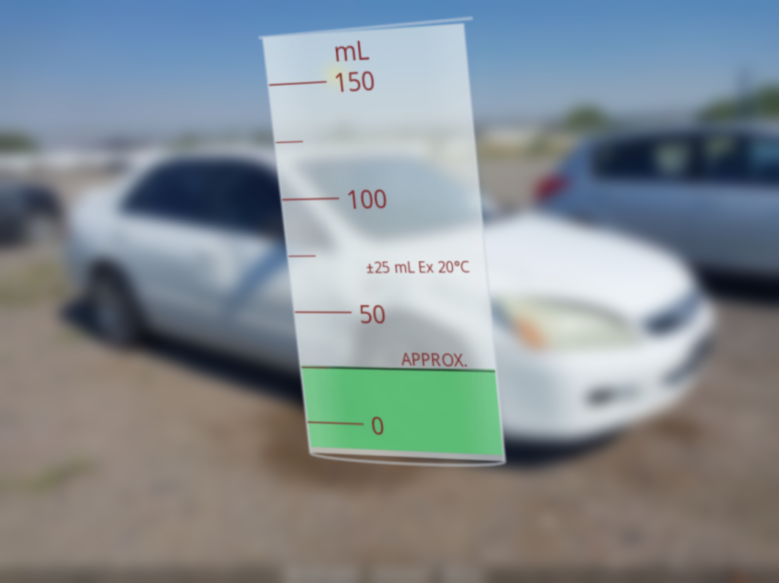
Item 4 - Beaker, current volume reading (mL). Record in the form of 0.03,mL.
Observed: 25,mL
